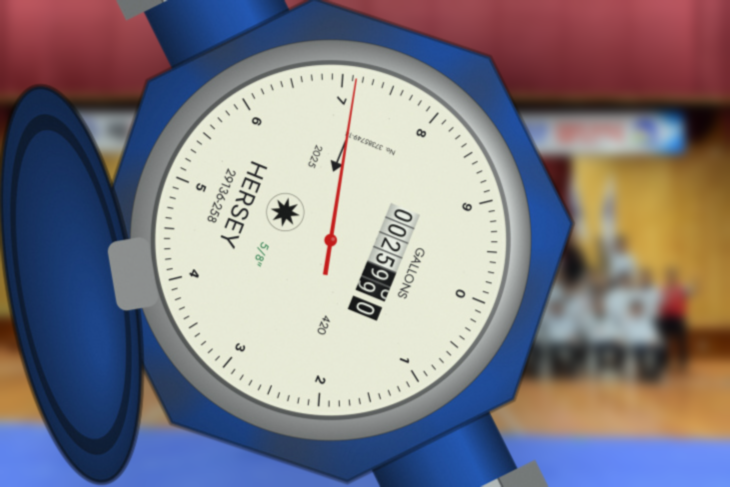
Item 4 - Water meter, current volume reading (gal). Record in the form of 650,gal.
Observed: 25987.1,gal
